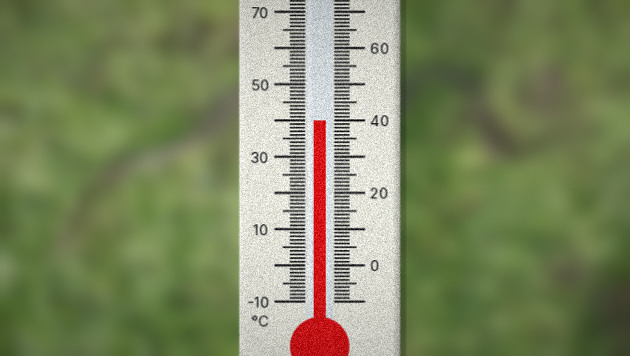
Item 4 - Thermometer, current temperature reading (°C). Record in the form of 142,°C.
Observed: 40,°C
